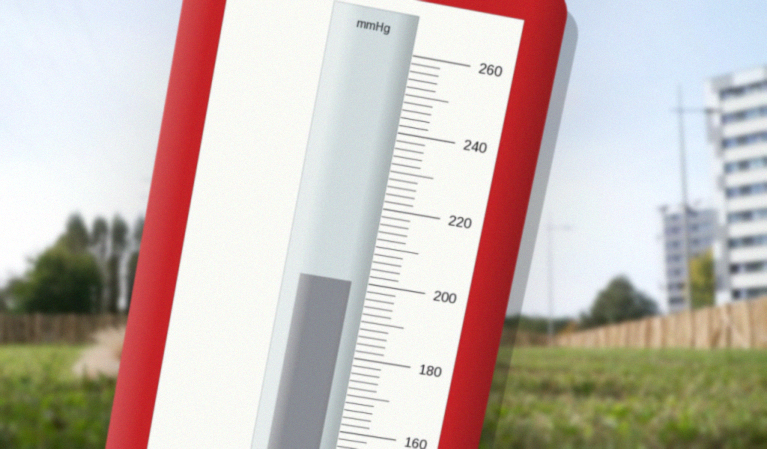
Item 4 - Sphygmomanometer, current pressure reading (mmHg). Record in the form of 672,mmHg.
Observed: 200,mmHg
